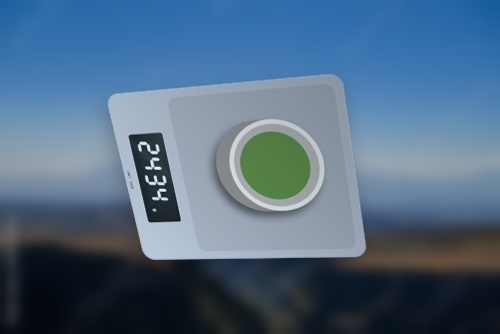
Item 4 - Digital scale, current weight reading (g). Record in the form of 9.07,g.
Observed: 2434,g
